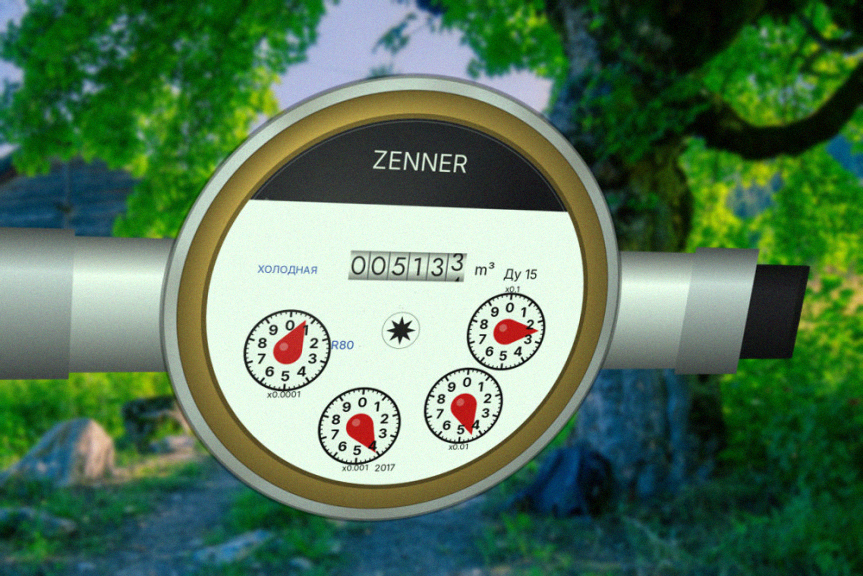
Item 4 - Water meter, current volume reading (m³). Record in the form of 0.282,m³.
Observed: 5133.2440,m³
